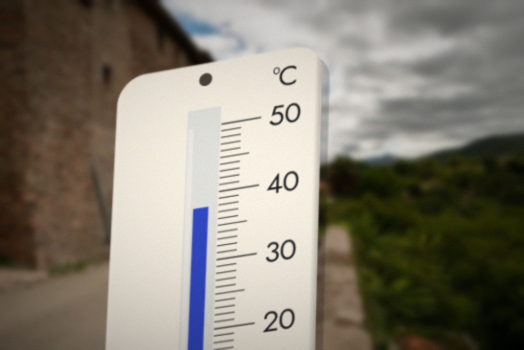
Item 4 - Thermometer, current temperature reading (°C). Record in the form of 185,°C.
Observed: 38,°C
